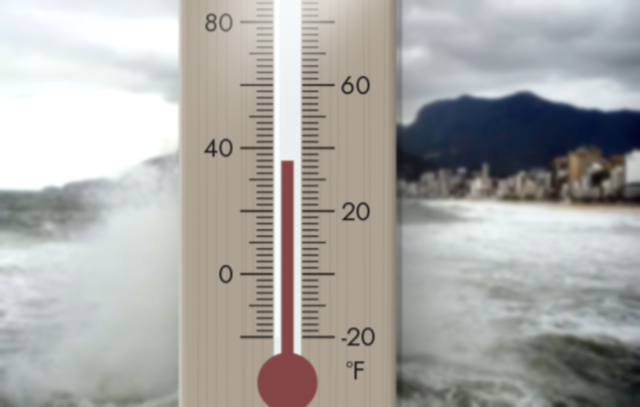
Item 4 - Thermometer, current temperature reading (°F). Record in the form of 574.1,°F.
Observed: 36,°F
